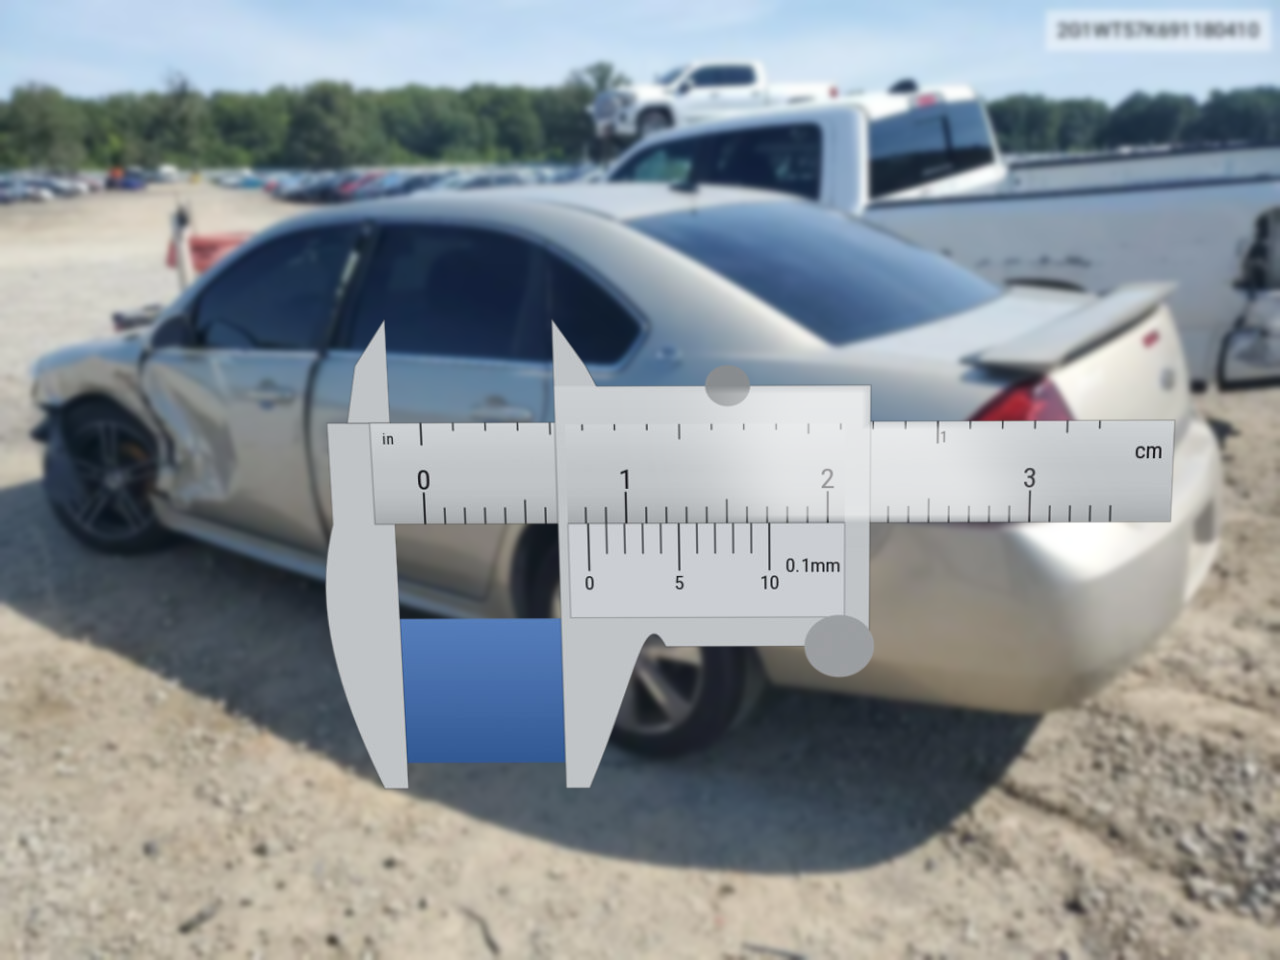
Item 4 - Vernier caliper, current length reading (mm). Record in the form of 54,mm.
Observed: 8.1,mm
